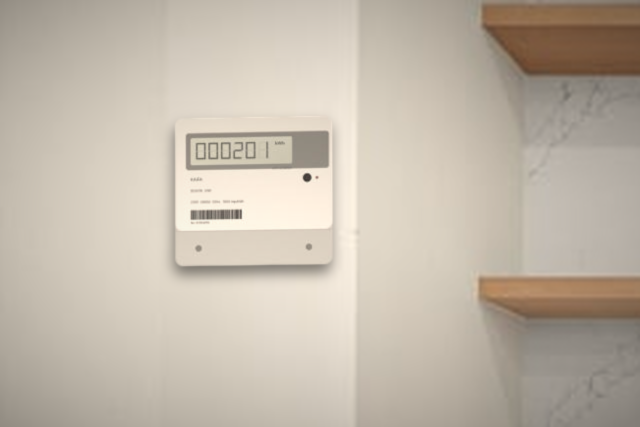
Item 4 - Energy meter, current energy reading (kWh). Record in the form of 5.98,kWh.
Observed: 201,kWh
